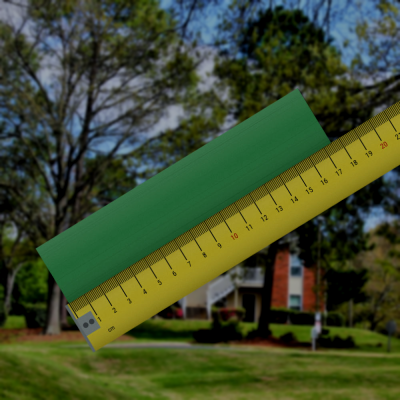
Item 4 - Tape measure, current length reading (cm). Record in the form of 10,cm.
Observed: 17.5,cm
